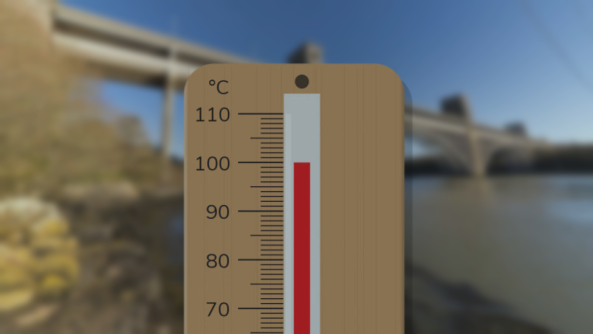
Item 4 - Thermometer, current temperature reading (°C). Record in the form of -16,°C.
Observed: 100,°C
